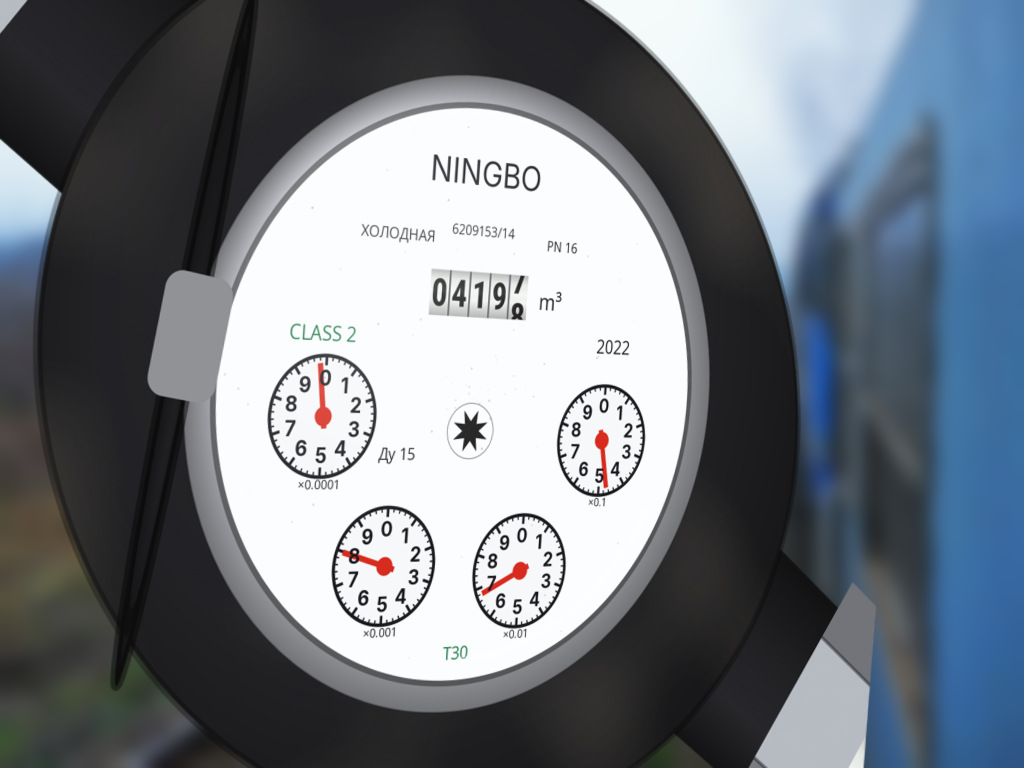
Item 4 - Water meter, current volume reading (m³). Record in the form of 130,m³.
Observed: 4197.4679,m³
